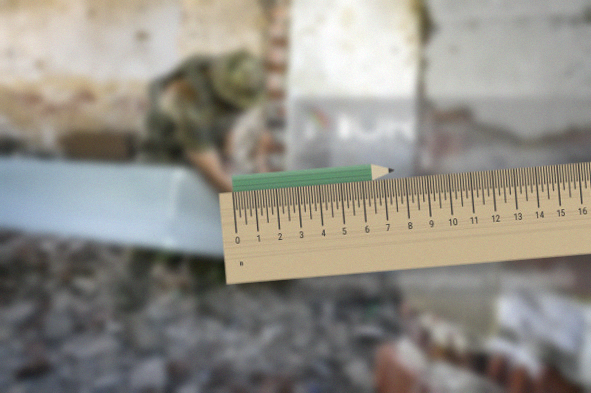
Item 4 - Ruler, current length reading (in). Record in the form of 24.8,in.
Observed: 7.5,in
